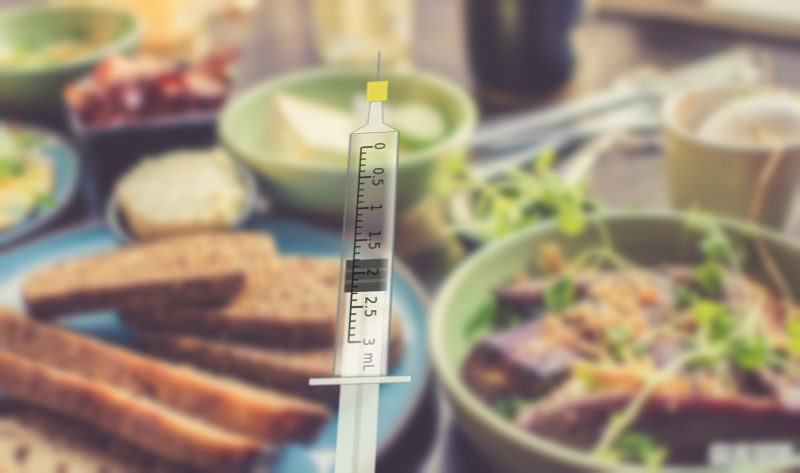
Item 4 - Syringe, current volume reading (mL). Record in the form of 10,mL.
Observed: 1.8,mL
